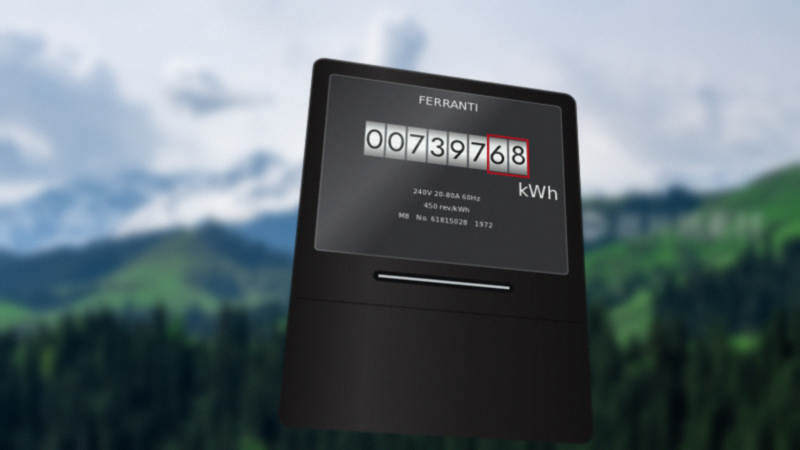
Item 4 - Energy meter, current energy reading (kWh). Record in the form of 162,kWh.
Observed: 7397.68,kWh
